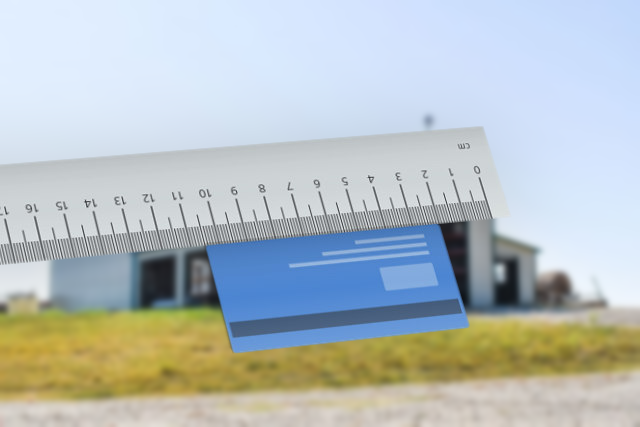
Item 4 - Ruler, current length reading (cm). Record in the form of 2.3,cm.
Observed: 8.5,cm
